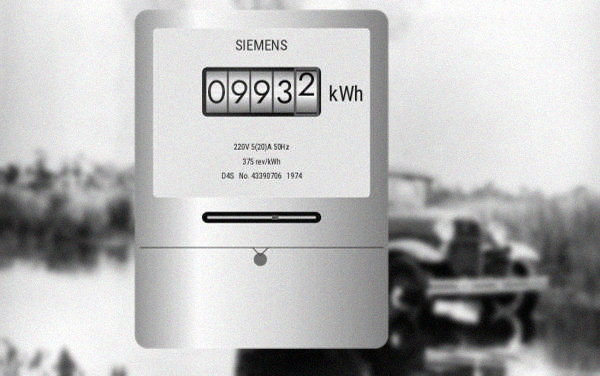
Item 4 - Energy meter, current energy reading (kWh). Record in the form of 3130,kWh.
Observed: 993.2,kWh
